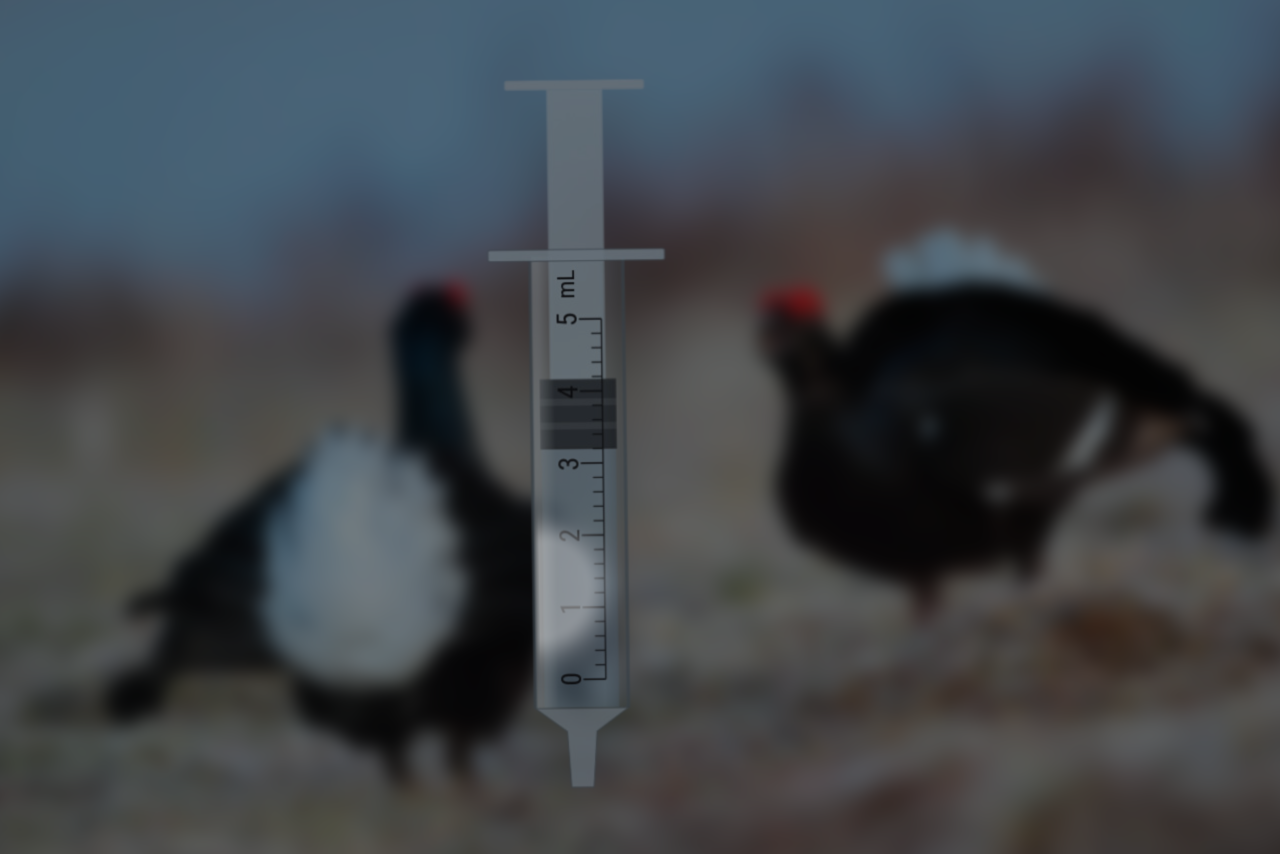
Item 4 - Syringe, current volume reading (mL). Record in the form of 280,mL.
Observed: 3.2,mL
